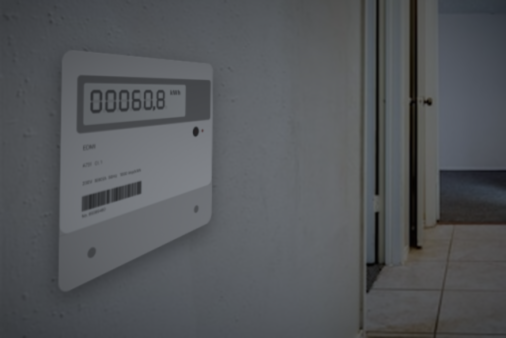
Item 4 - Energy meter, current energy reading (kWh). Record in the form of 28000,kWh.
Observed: 60.8,kWh
